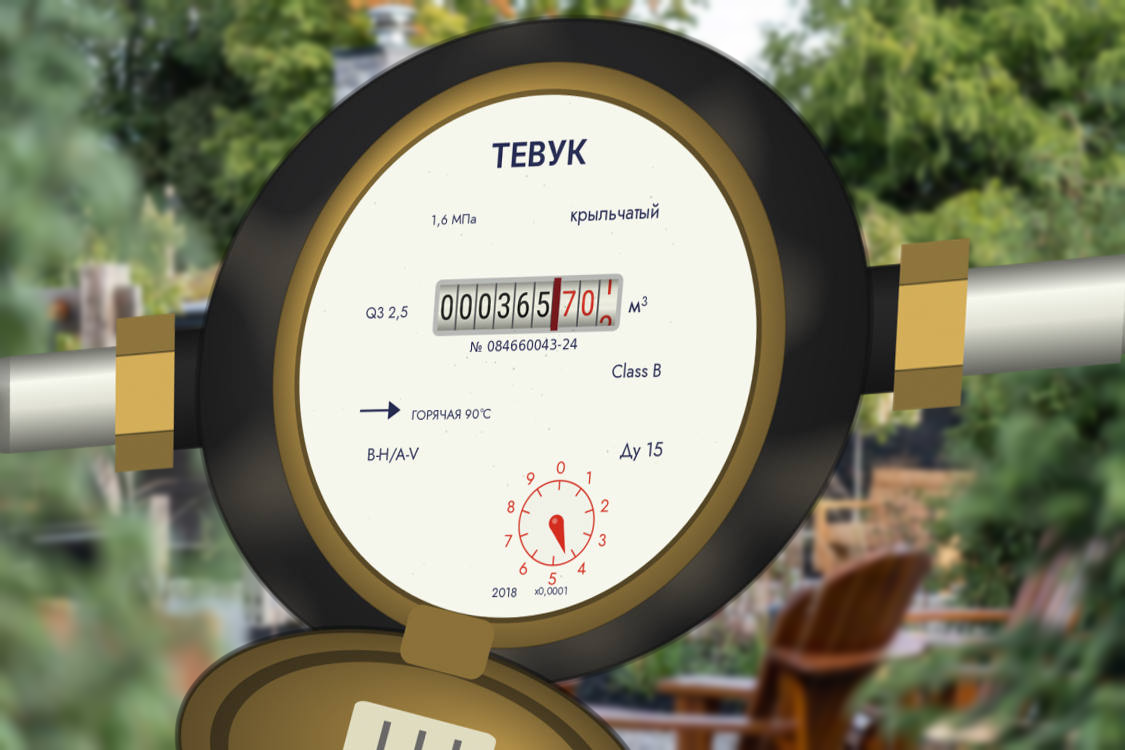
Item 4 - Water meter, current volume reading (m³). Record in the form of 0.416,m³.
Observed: 365.7014,m³
